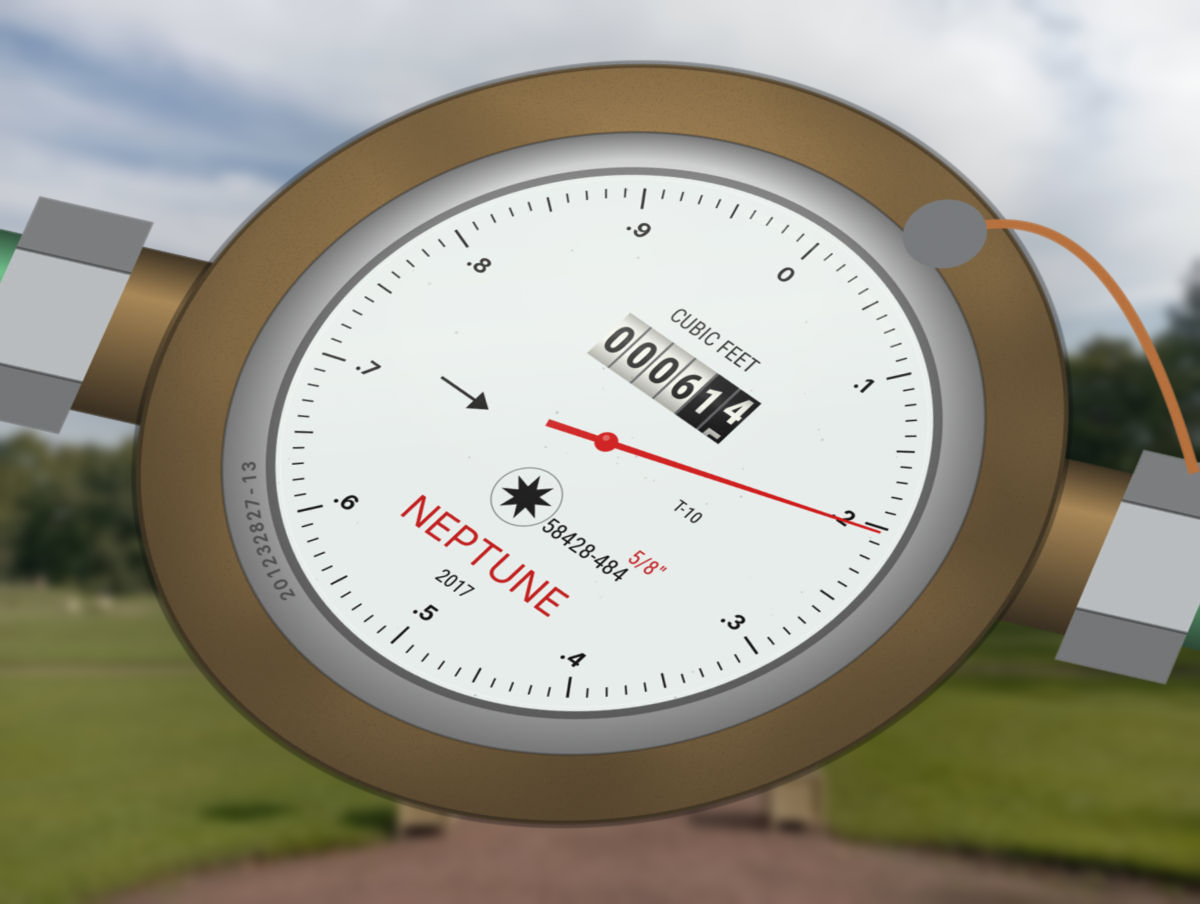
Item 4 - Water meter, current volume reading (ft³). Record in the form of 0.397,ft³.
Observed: 614.20,ft³
